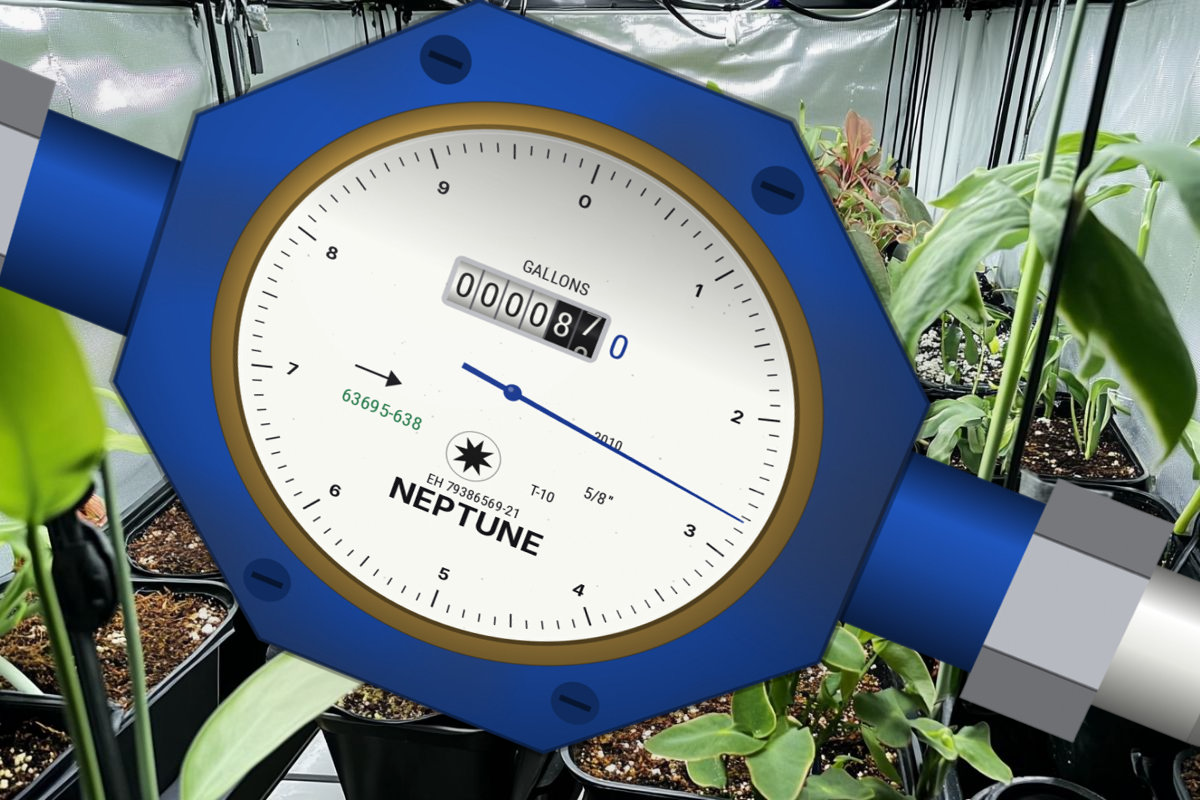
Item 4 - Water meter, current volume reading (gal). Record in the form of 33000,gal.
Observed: 872.7,gal
